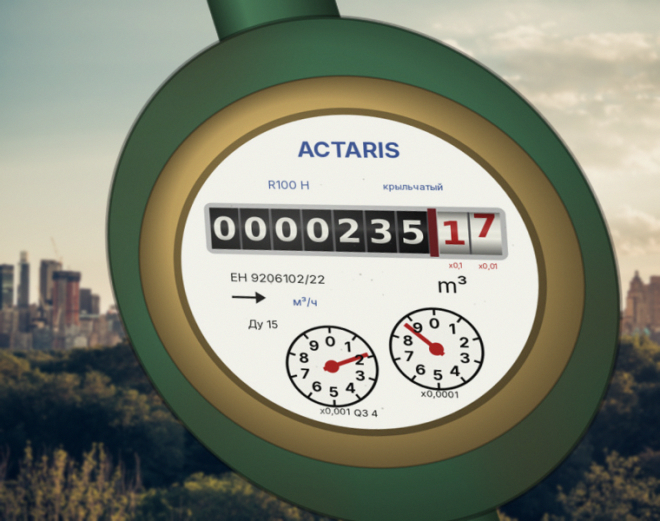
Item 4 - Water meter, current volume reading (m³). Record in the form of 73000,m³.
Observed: 235.1718,m³
